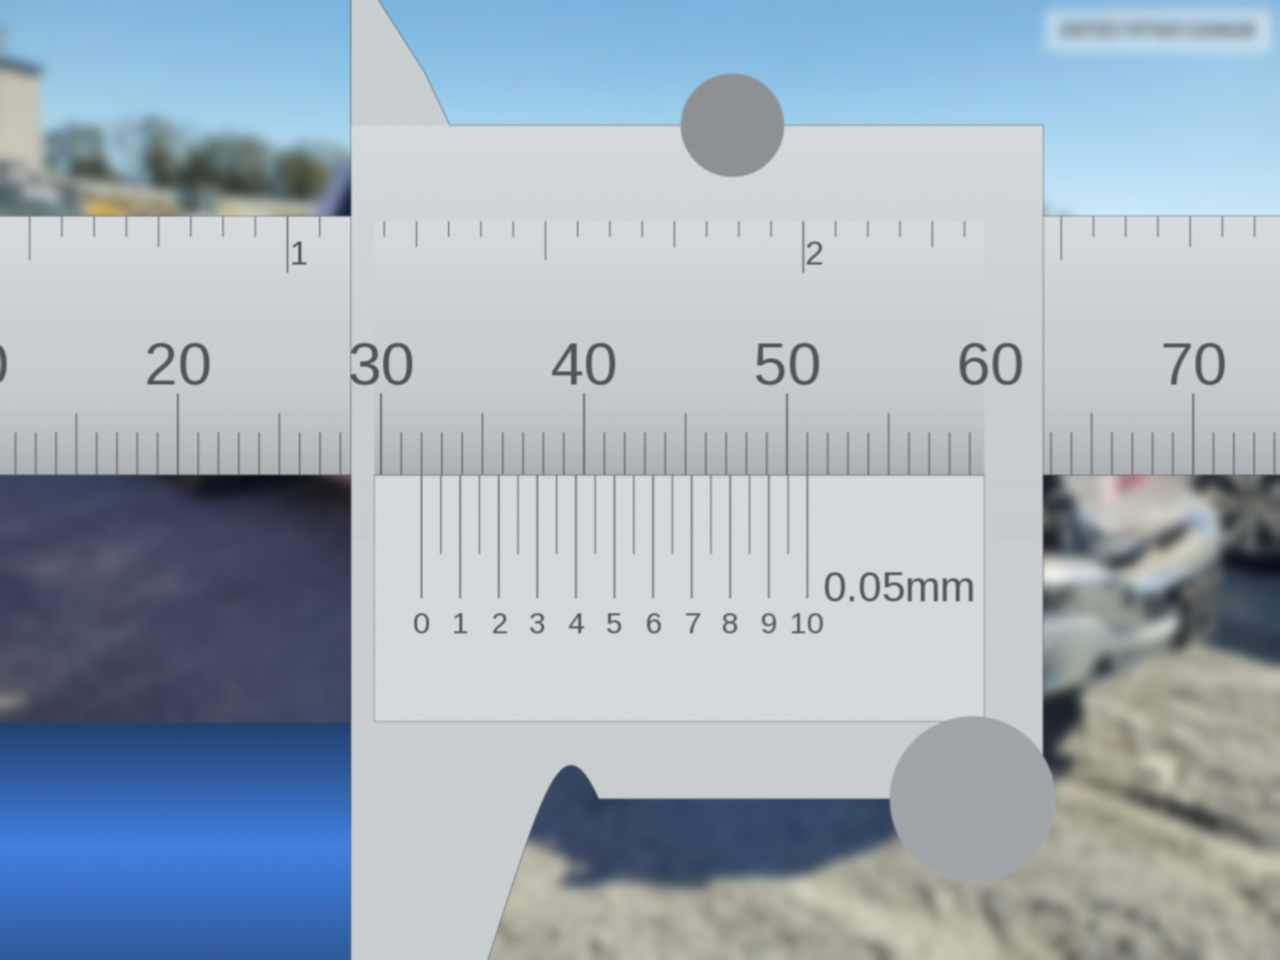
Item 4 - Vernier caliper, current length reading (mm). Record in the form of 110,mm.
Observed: 32.0,mm
